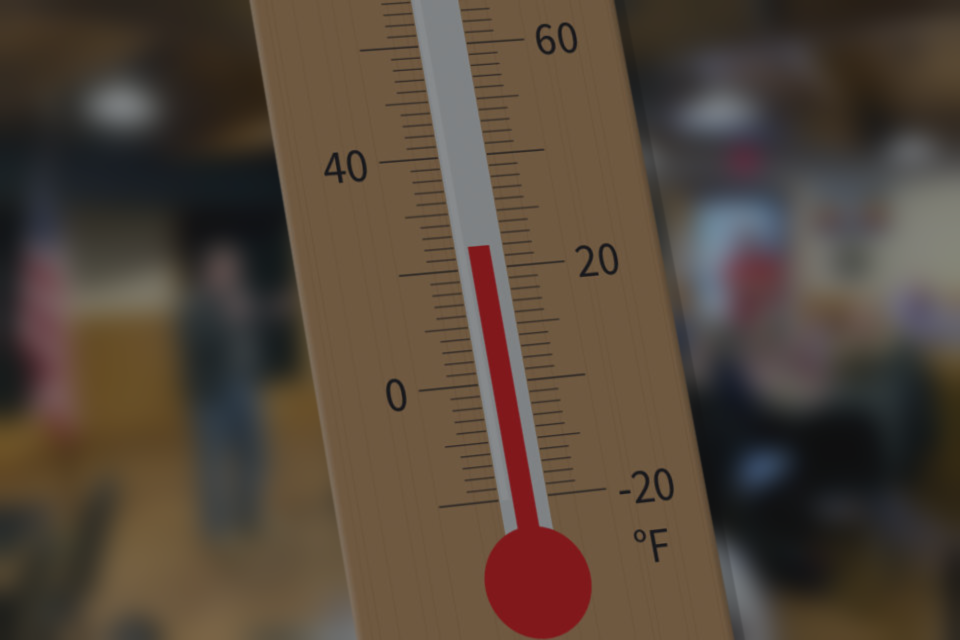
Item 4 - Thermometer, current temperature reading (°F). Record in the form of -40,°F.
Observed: 24,°F
